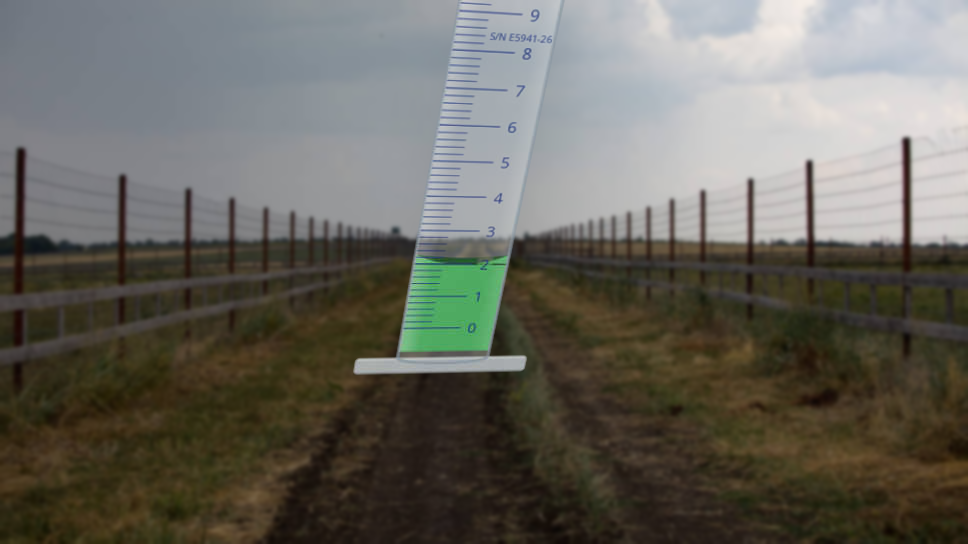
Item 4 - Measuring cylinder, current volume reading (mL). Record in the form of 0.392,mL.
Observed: 2,mL
